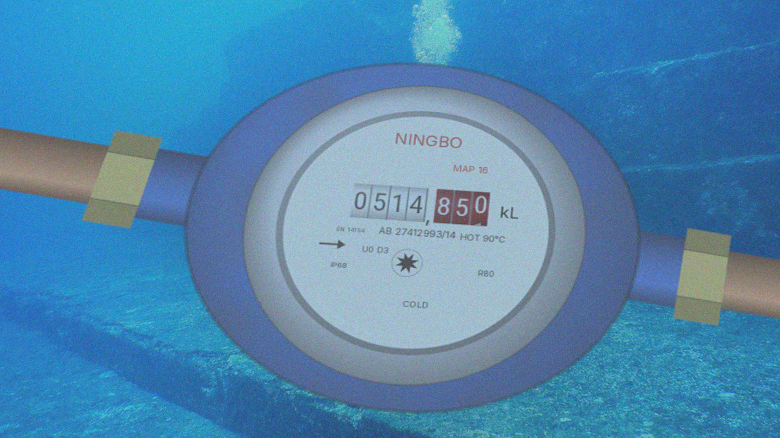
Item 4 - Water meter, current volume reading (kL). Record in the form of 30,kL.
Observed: 514.850,kL
